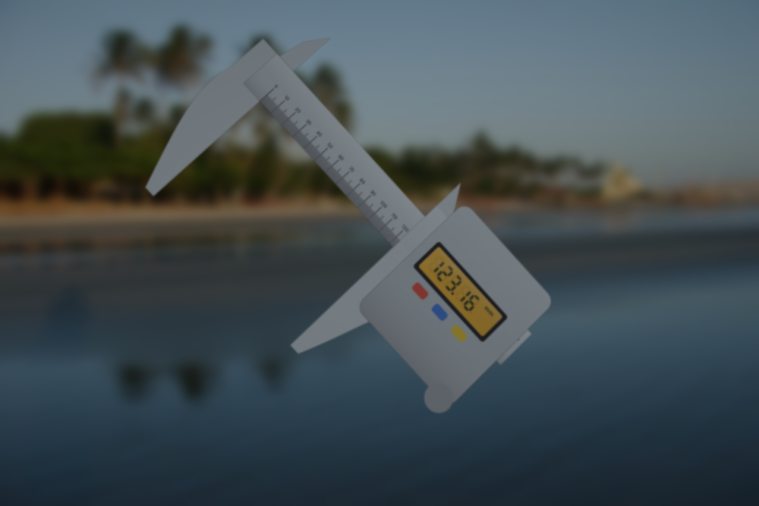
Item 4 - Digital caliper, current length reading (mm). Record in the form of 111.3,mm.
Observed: 123.16,mm
